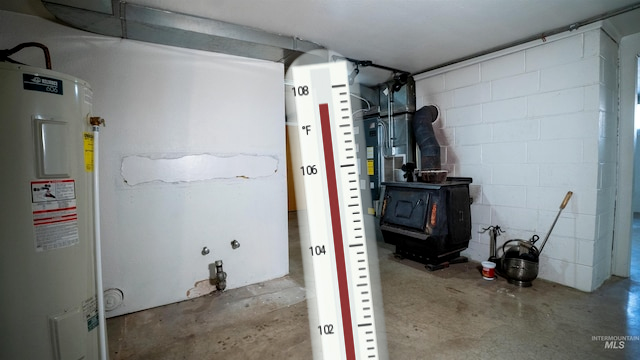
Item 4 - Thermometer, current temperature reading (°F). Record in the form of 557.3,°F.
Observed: 107.6,°F
